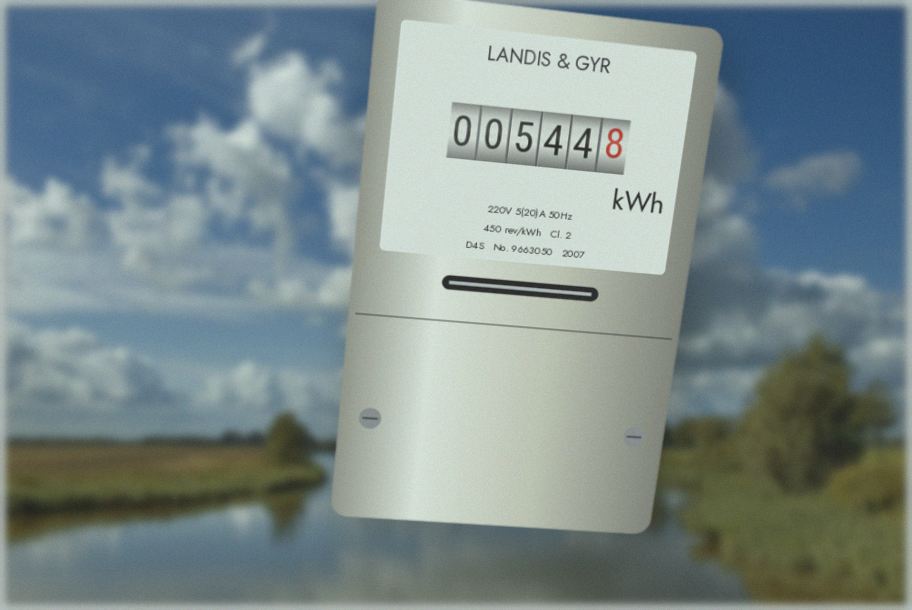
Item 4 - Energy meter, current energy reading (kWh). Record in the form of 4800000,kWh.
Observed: 544.8,kWh
